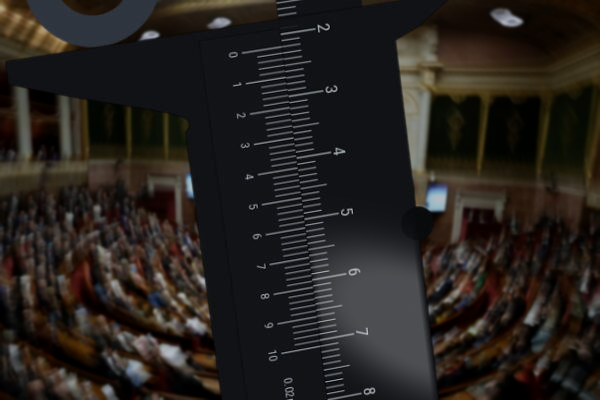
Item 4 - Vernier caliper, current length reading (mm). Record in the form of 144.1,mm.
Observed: 22.0,mm
